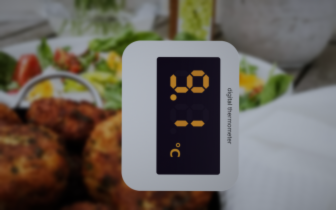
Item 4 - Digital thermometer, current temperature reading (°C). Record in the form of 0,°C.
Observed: 9.1,°C
